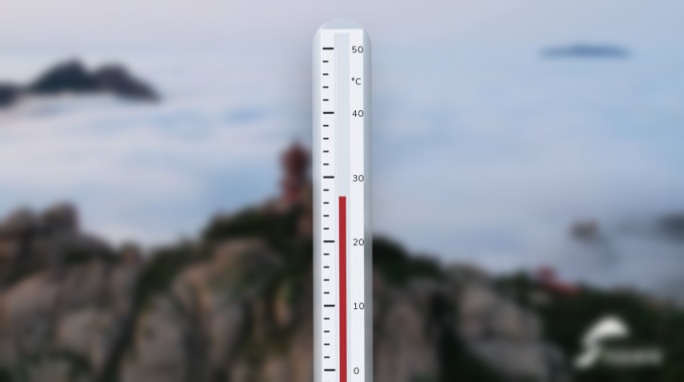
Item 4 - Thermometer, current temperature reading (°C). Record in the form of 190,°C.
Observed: 27,°C
